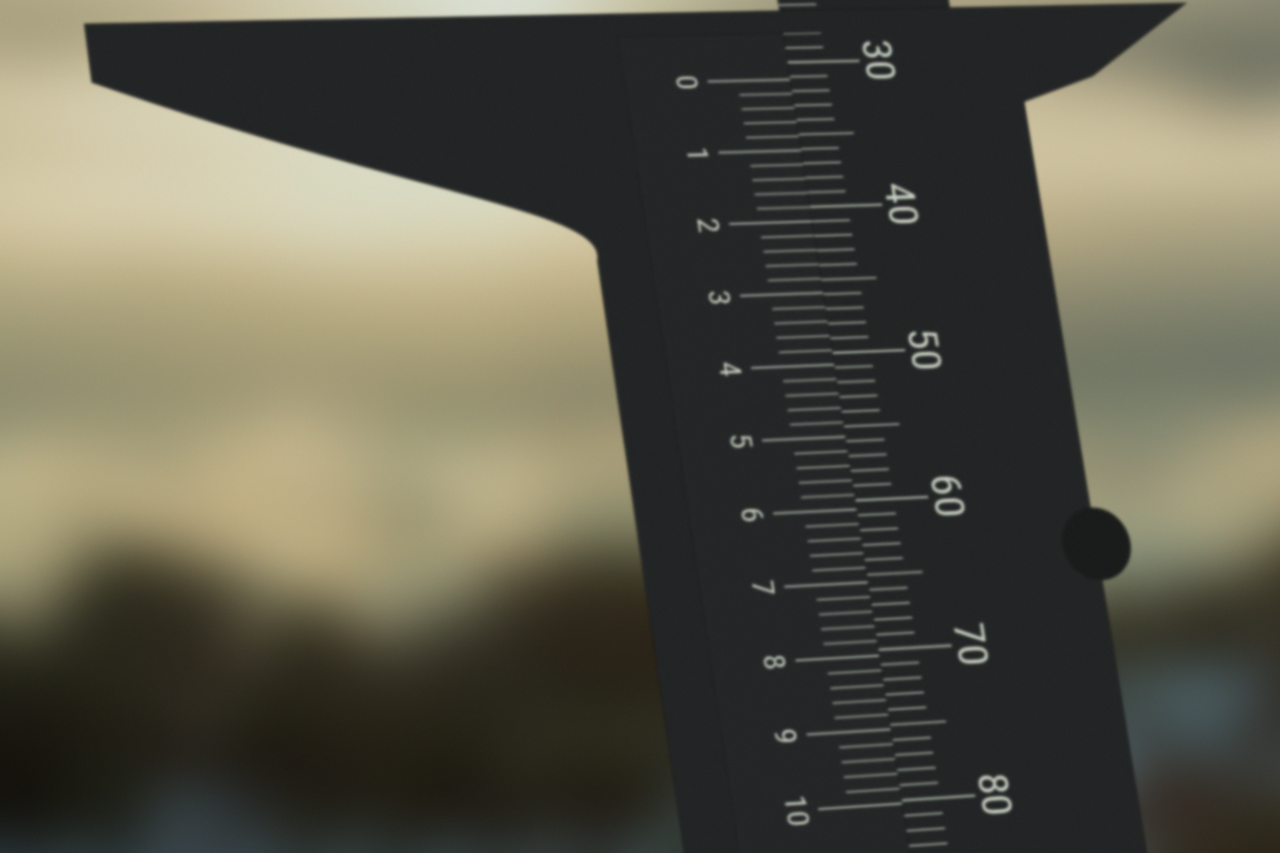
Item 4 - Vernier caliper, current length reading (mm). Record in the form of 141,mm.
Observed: 31.2,mm
